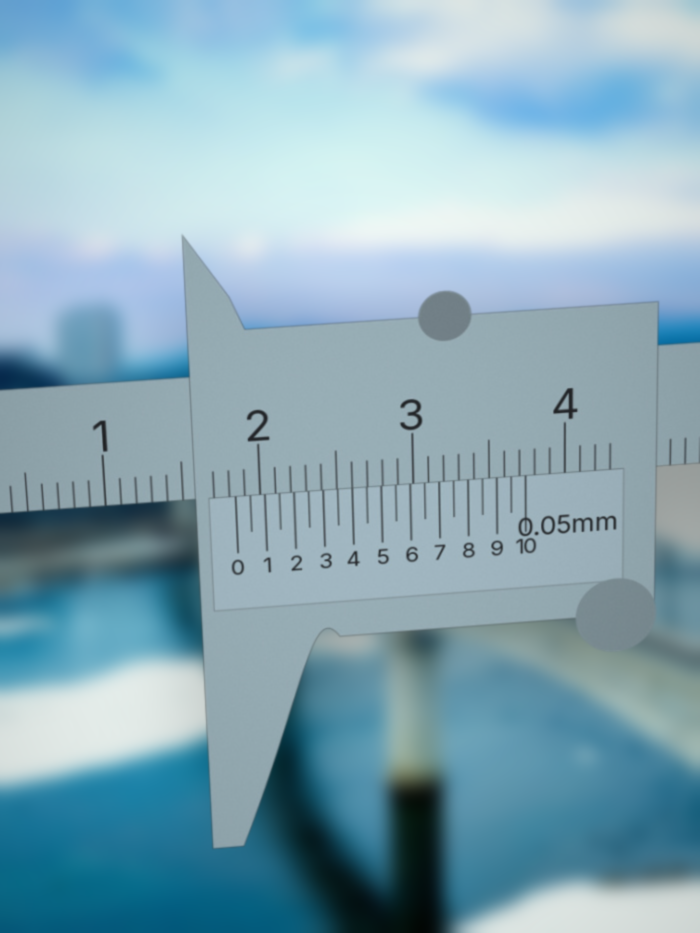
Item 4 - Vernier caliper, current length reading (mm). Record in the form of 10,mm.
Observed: 18.4,mm
